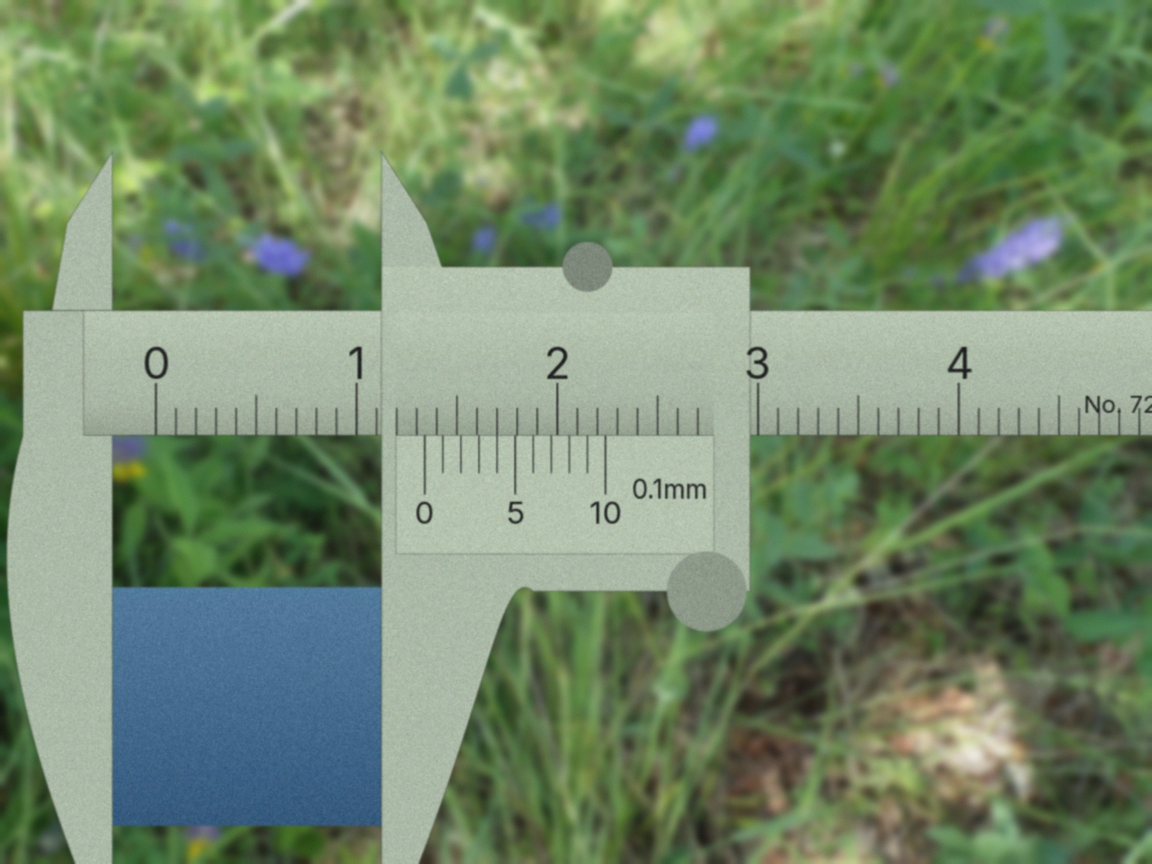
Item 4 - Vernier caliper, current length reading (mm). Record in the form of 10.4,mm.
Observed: 13.4,mm
